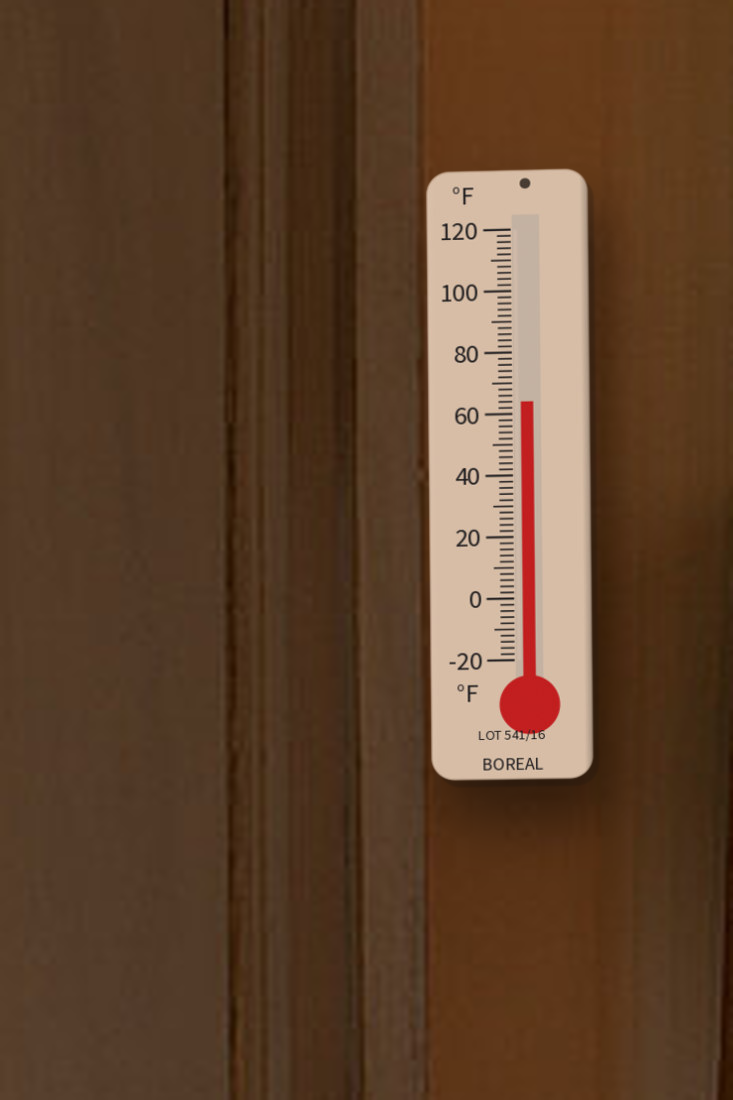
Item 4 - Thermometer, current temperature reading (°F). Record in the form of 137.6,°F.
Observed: 64,°F
